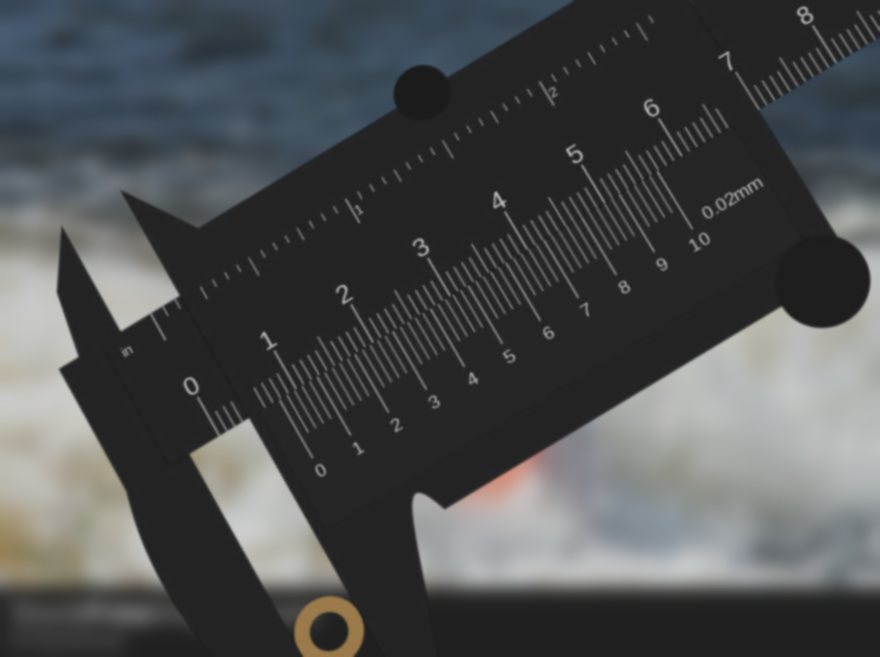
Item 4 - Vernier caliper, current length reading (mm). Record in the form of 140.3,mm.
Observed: 7.8,mm
